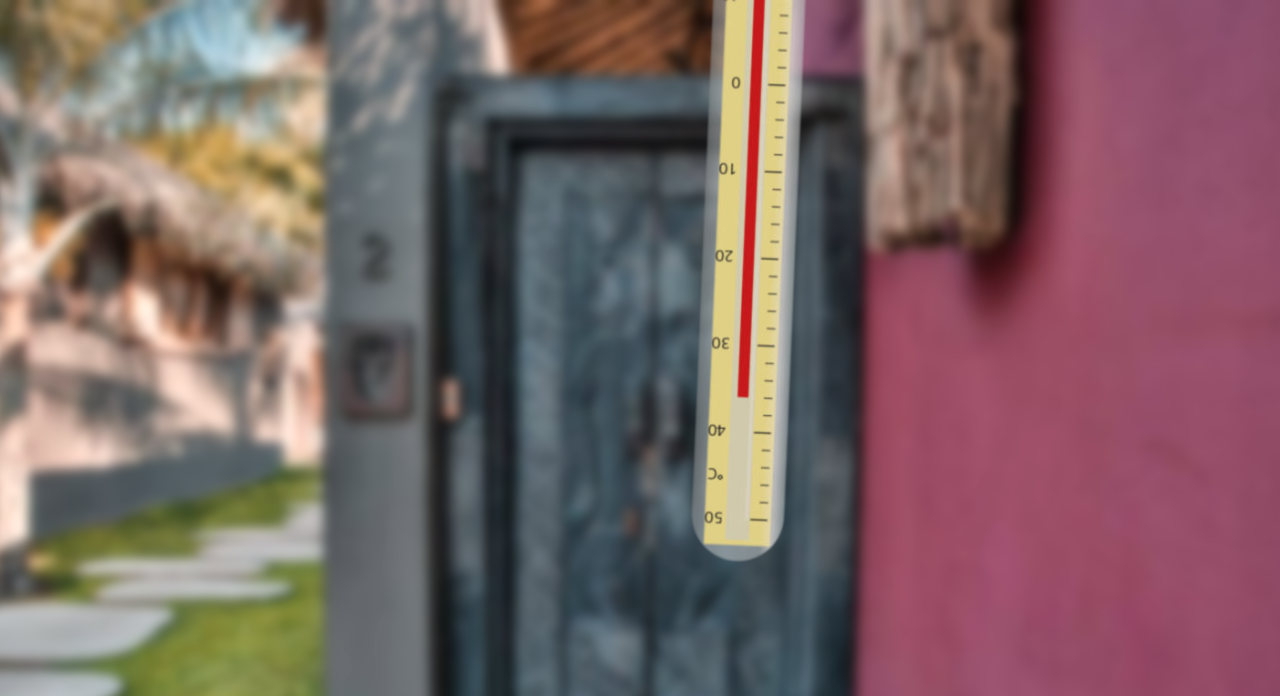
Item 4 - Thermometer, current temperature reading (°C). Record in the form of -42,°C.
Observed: 36,°C
